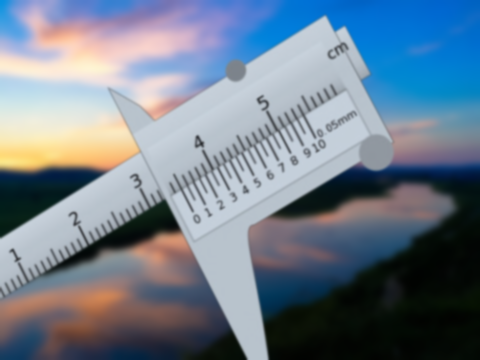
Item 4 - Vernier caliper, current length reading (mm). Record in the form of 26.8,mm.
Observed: 35.0,mm
